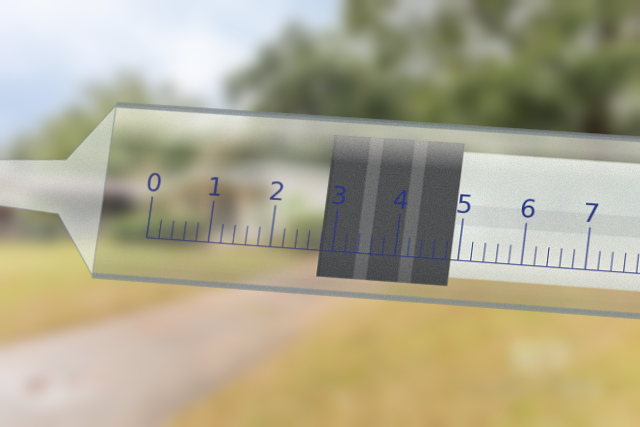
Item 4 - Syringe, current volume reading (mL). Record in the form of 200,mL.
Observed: 2.8,mL
